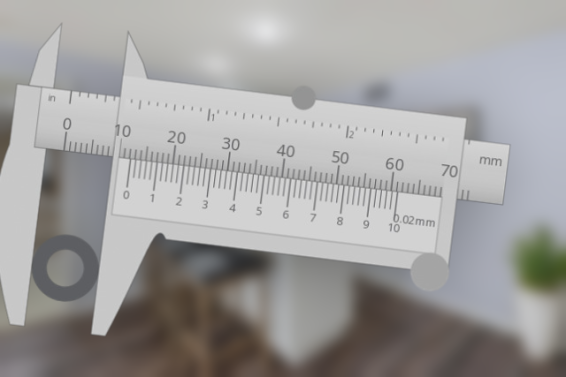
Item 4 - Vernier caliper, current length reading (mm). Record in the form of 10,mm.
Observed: 12.2,mm
